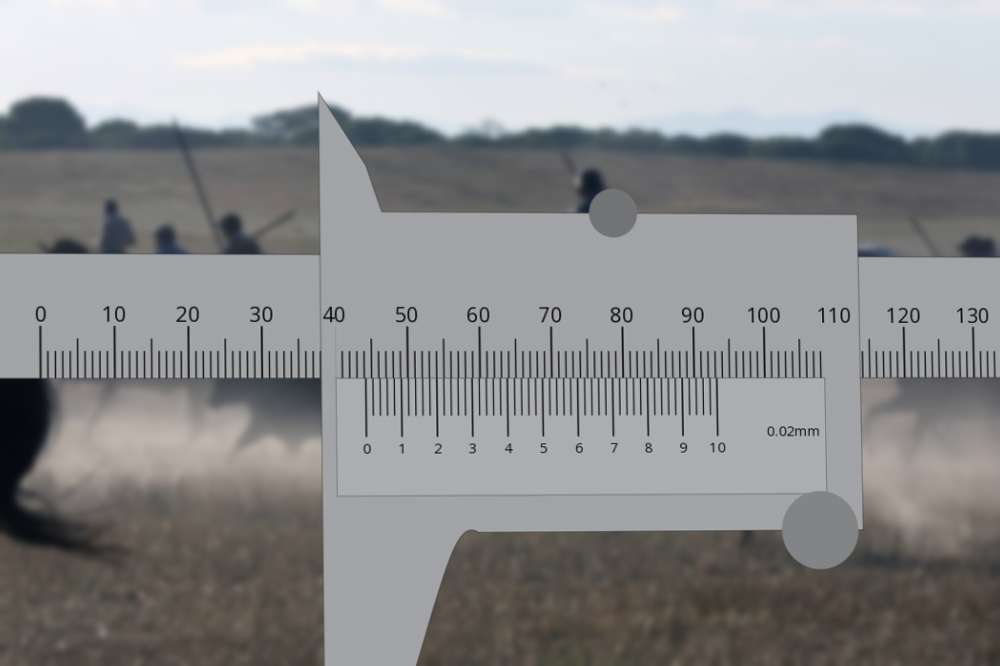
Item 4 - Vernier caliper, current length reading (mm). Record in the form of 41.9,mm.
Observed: 44.2,mm
